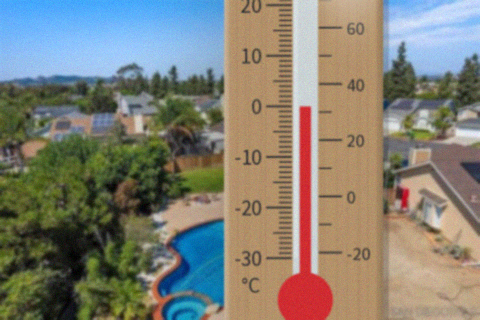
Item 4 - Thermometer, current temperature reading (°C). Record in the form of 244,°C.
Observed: 0,°C
